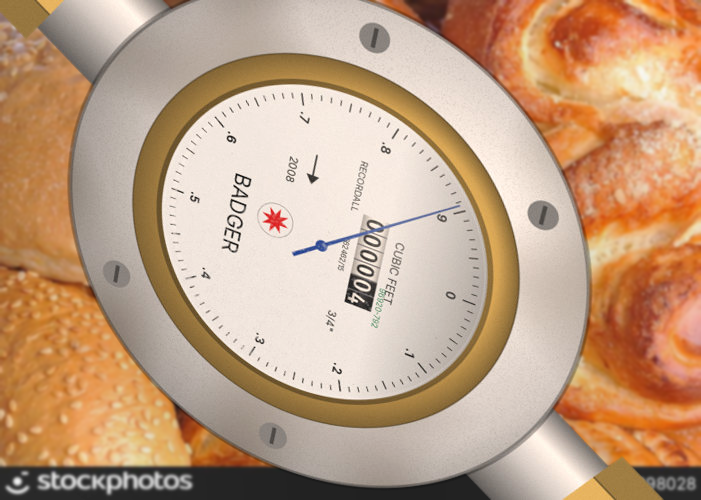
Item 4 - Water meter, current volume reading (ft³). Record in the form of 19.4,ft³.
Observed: 3.89,ft³
